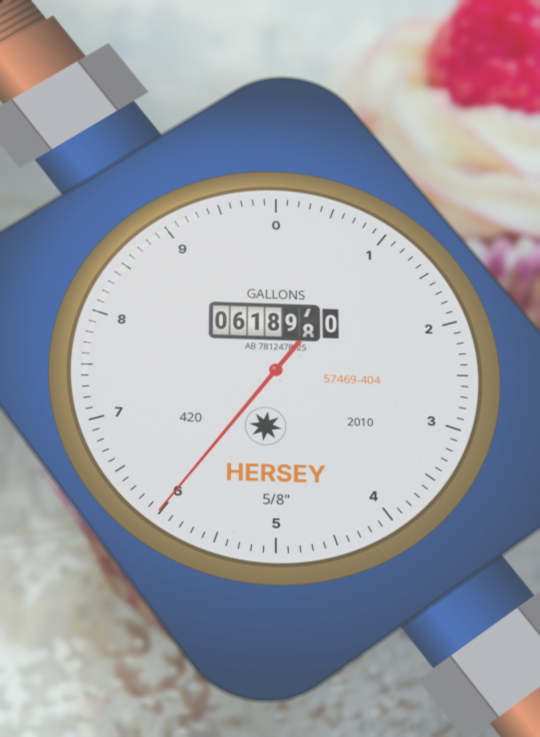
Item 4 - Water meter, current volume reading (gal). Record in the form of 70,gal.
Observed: 618976.0,gal
